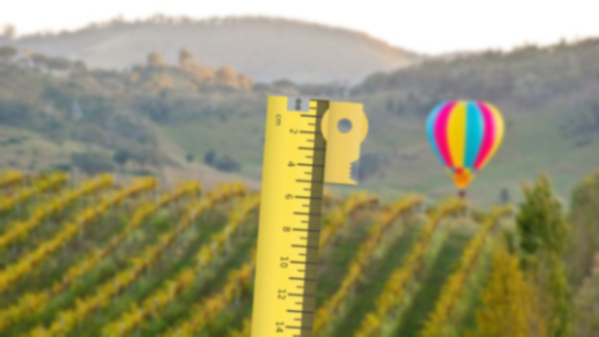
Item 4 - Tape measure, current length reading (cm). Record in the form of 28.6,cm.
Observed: 5,cm
